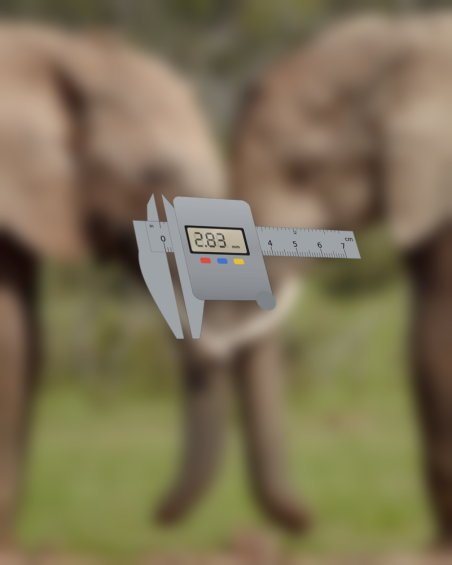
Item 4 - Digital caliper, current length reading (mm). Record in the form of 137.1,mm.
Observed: 2.83,mm
